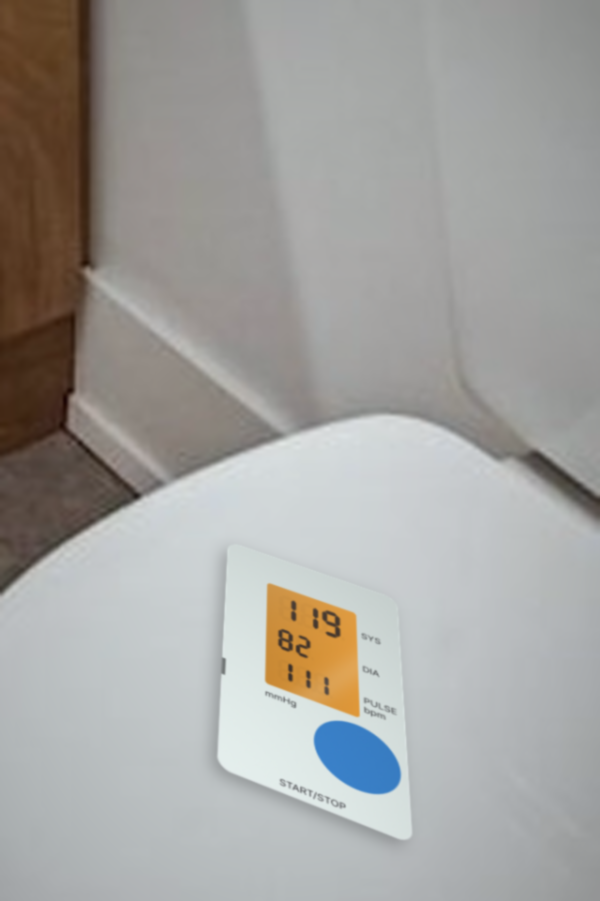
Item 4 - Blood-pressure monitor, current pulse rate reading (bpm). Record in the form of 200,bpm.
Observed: 111,bpm
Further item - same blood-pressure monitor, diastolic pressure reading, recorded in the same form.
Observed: 82,mmHg
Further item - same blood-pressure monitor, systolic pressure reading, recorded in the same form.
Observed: 119,mmHg
